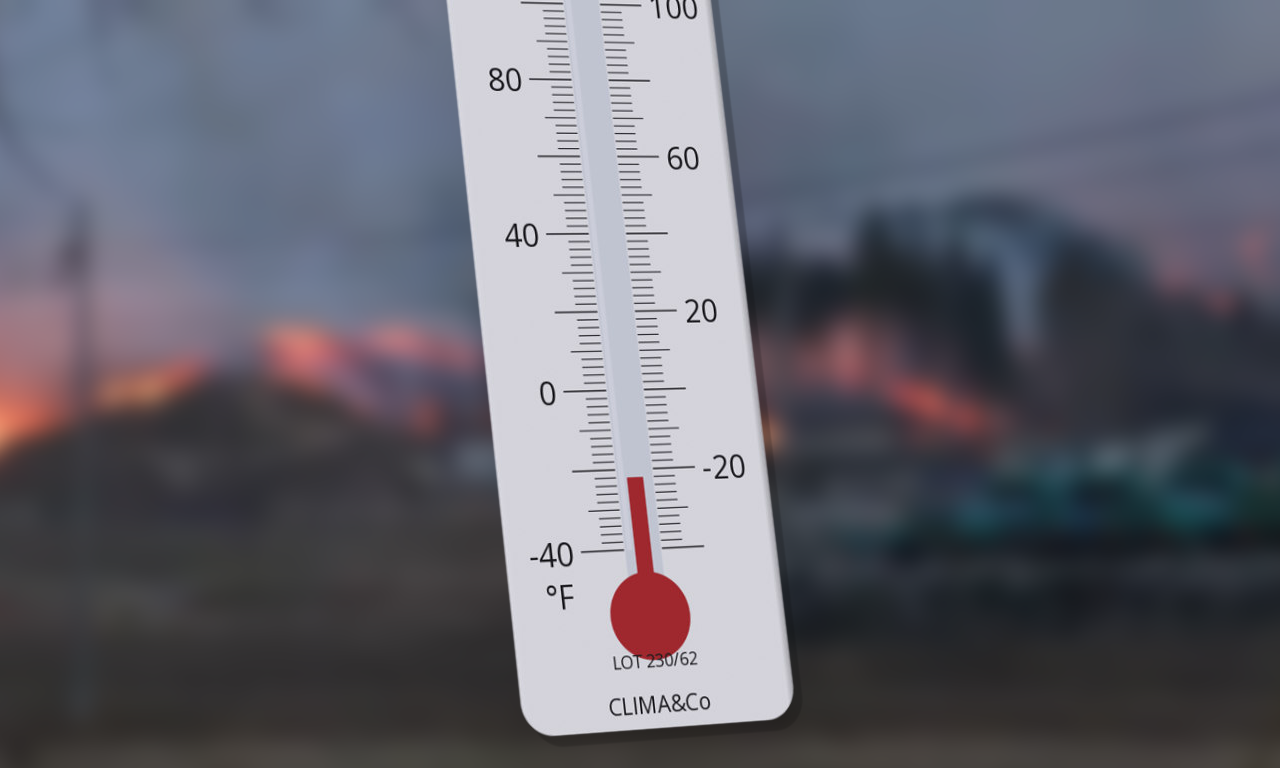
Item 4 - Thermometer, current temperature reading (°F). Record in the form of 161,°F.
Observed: -22,°F
